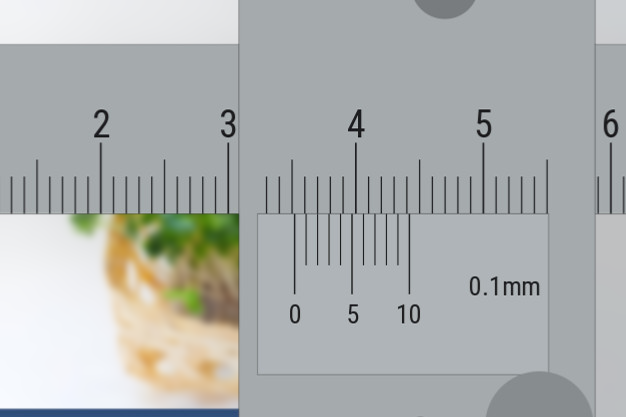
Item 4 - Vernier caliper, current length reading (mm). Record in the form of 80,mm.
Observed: 35.2,mm
